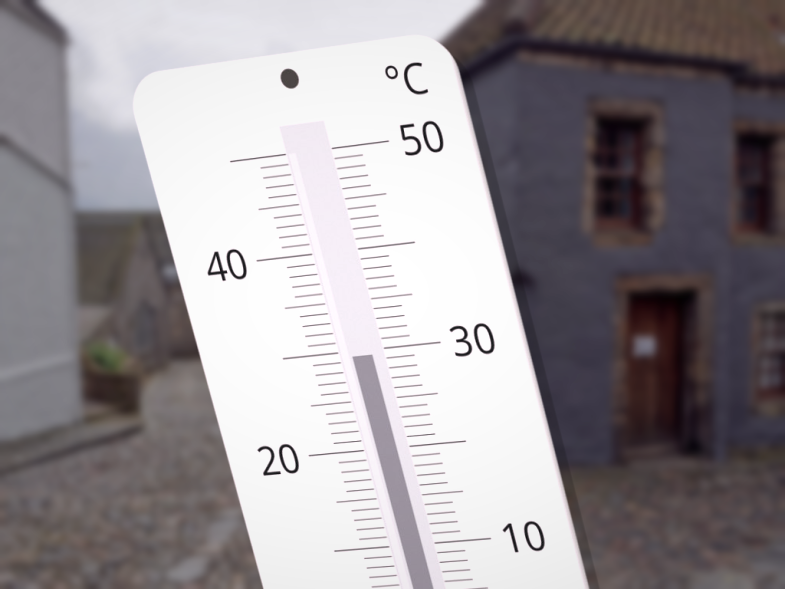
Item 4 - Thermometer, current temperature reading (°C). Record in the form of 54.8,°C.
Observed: 29.5,°C
